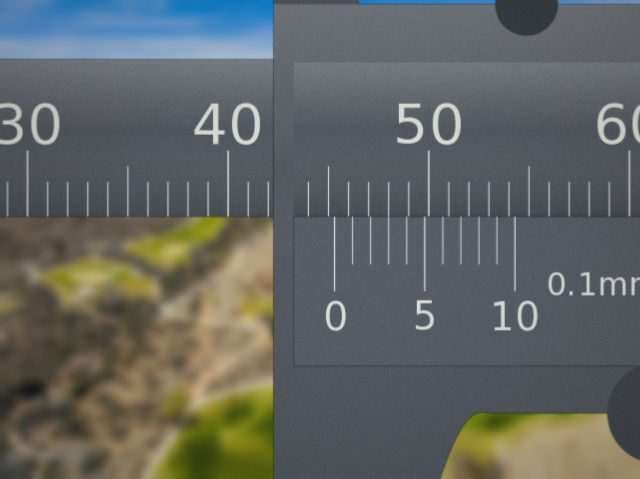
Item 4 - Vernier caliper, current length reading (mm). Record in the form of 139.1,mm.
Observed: 45.3,mm
